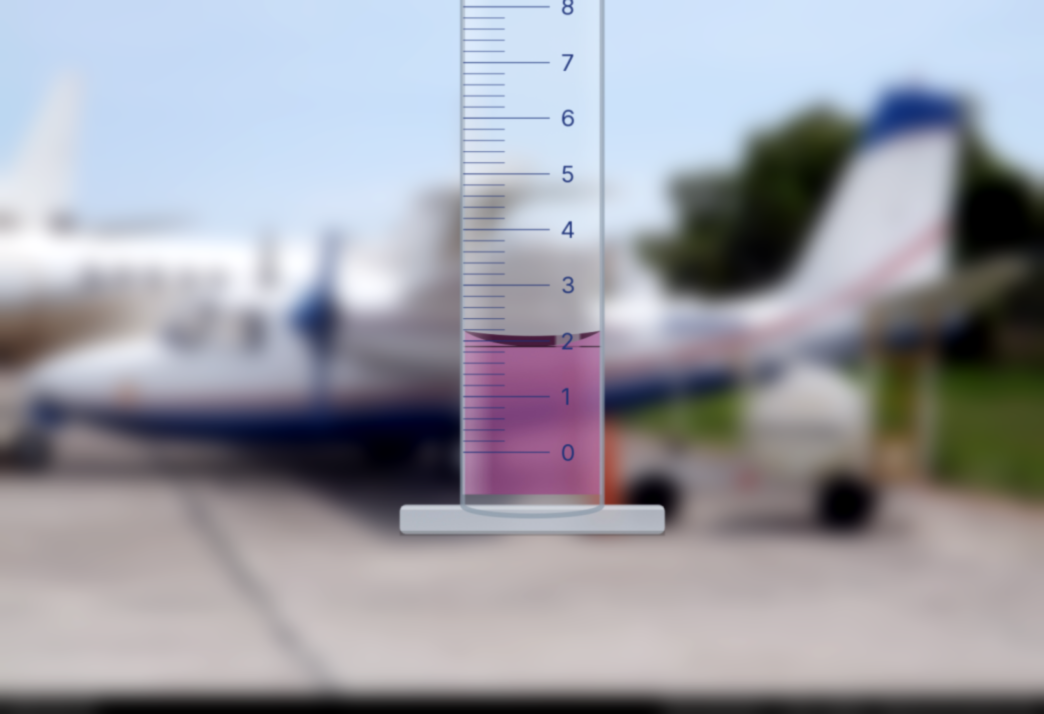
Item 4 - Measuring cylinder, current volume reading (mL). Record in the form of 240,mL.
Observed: 1.9,mL
